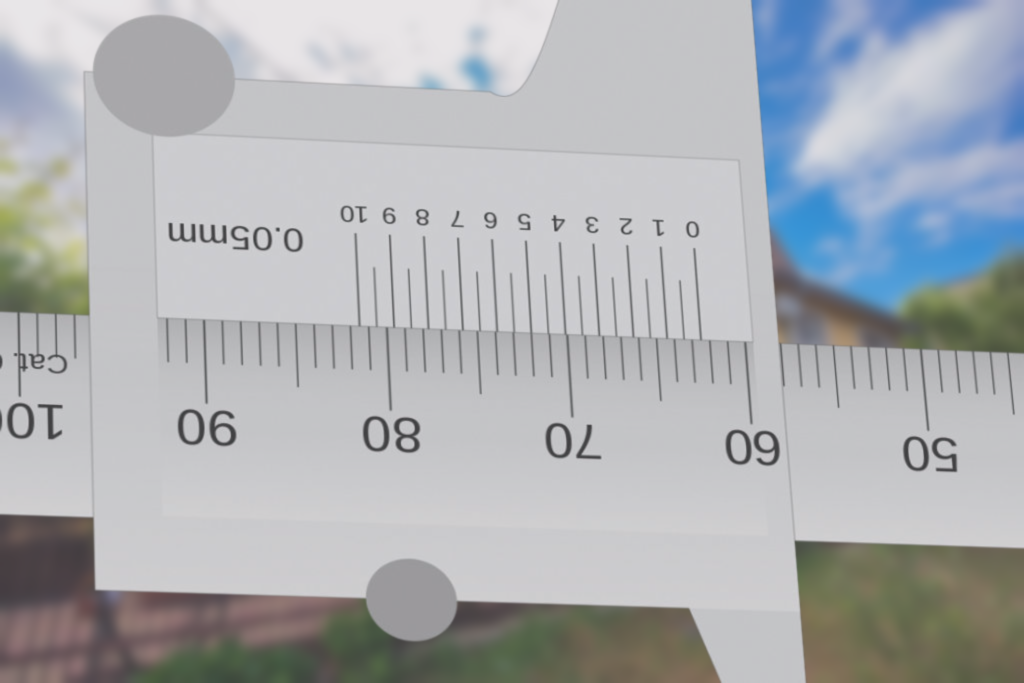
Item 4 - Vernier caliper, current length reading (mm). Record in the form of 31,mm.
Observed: 62.5,mm
